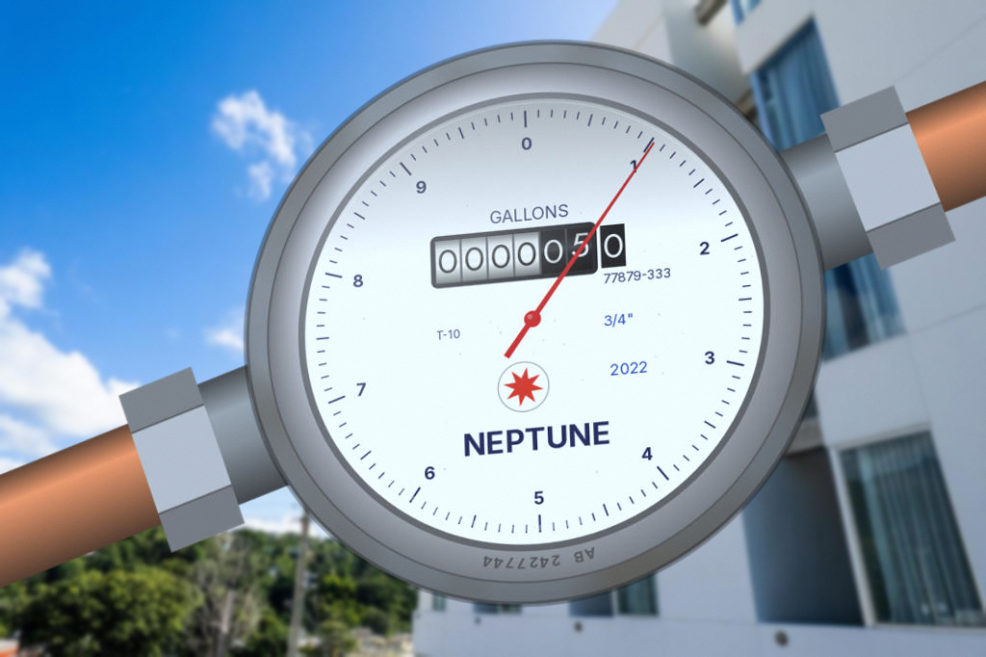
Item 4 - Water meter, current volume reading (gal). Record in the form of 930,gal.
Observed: 51.0,gal
